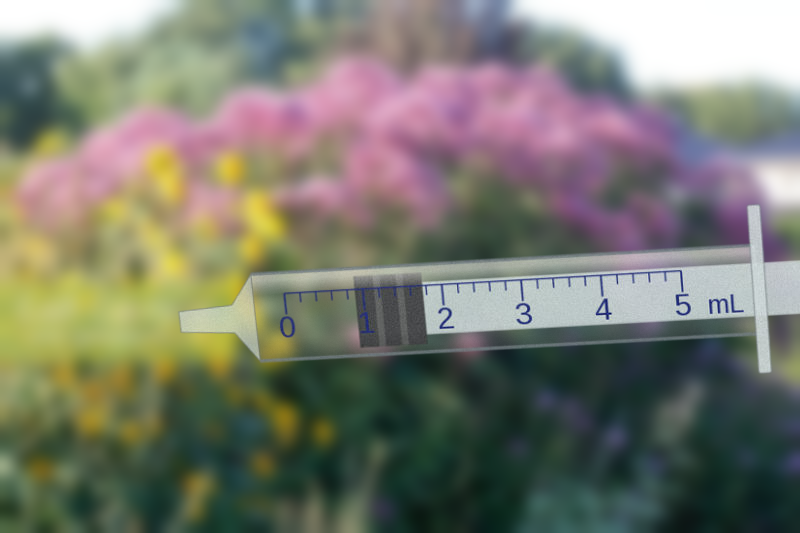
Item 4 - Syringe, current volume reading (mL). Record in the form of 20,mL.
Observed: 0.9,mL
